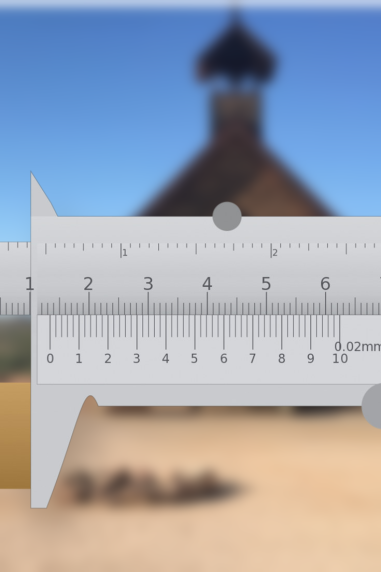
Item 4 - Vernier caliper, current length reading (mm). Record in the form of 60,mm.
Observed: 13.4,mm
